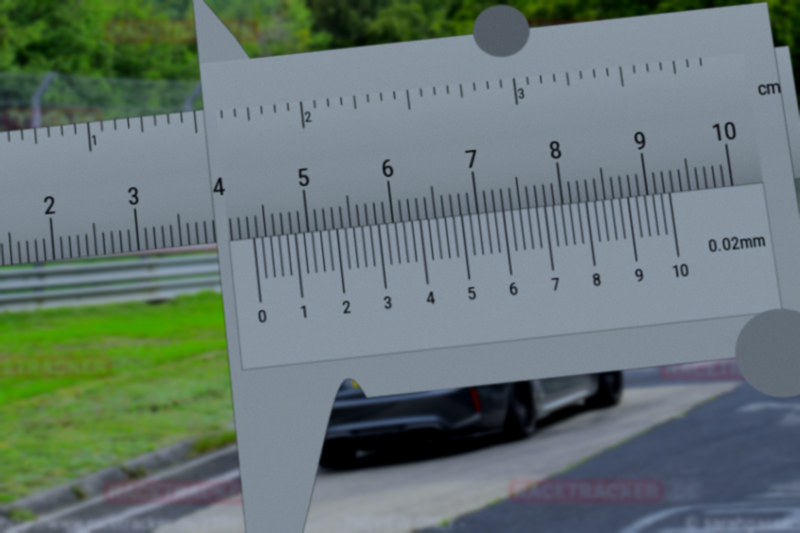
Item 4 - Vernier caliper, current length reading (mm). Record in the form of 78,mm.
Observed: 43.6,mm
